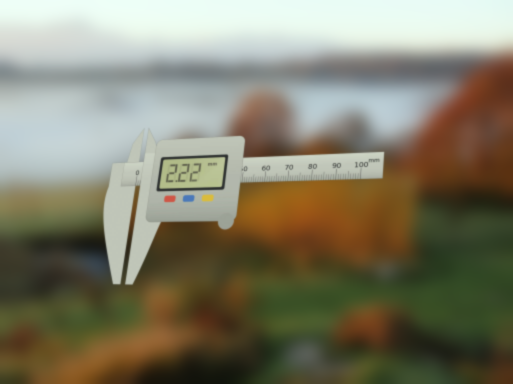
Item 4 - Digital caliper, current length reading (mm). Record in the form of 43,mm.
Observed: 2.22,mm
